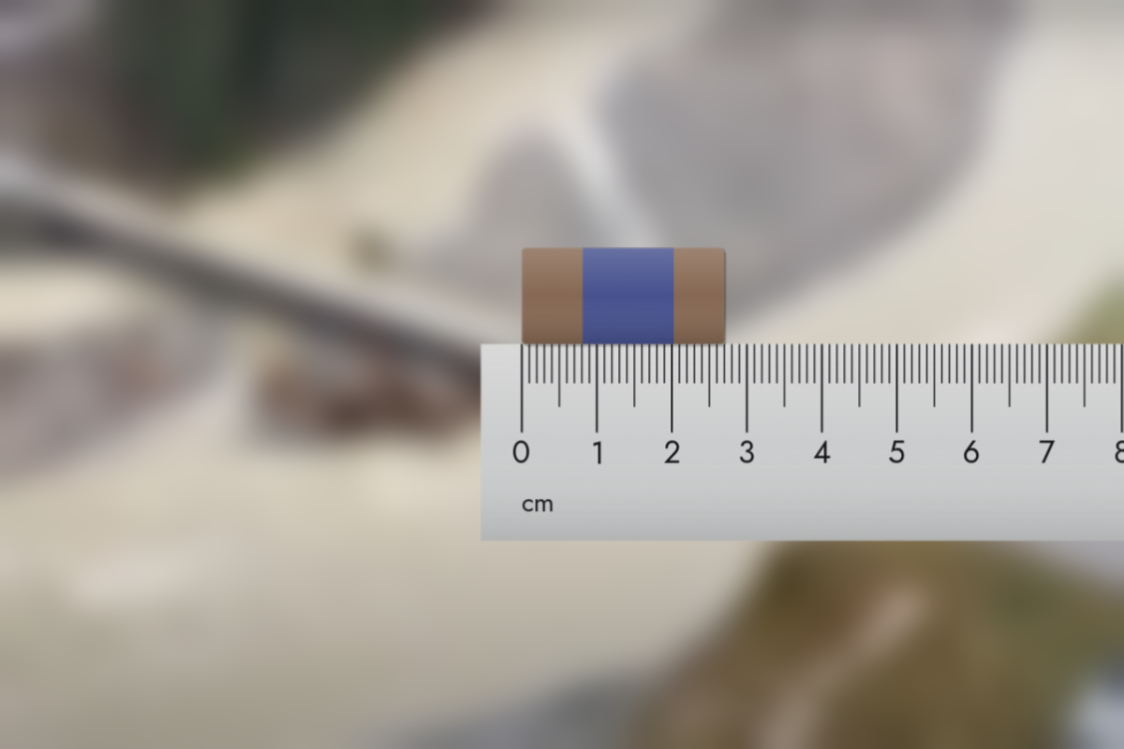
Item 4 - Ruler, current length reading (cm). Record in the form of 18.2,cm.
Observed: 2.7,cm
